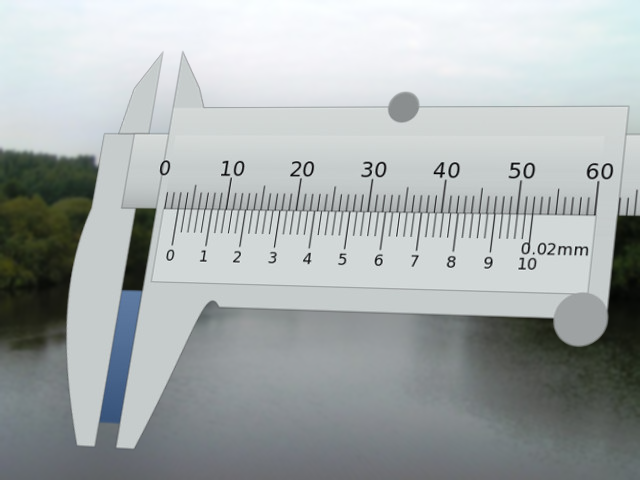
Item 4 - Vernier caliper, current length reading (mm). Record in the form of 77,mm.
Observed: 3.0,mm
